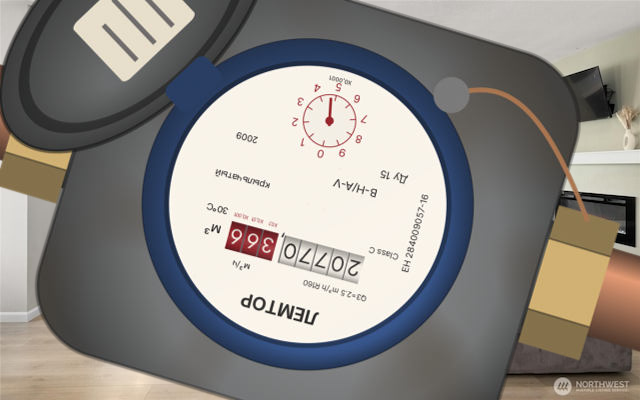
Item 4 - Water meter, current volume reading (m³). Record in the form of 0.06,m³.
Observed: 20770.3664,m³
